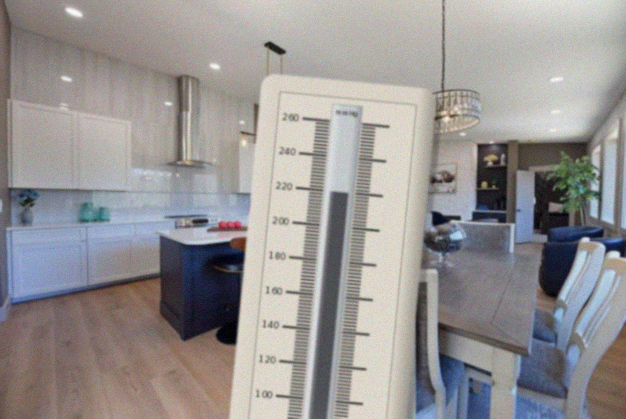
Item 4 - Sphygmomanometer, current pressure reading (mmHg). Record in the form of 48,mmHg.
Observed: 220,mmHg
